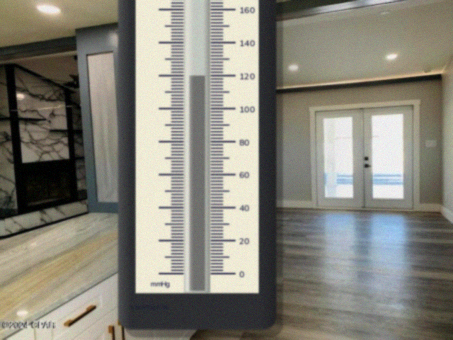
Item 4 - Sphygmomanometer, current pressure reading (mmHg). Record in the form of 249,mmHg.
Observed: 120,mmHg
